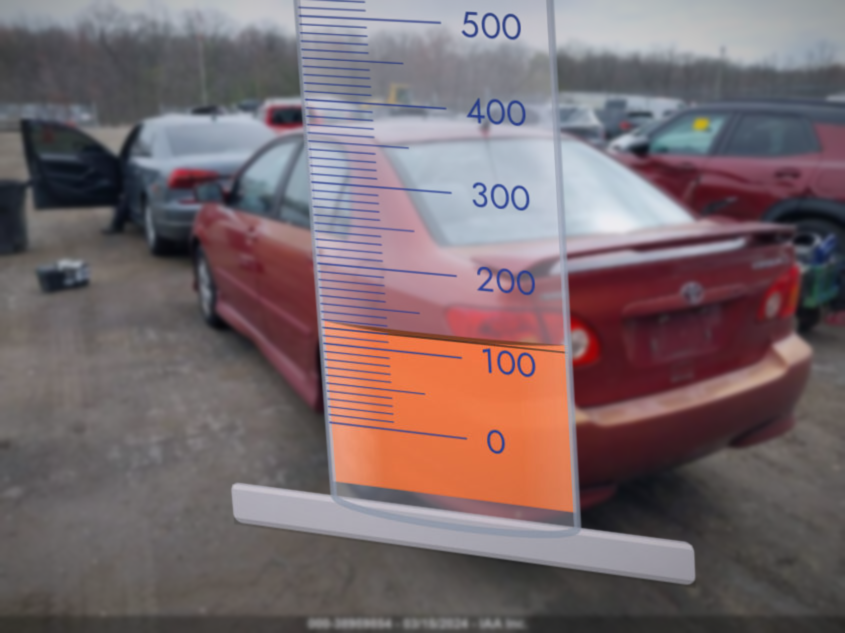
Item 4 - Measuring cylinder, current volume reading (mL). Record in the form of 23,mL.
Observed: 120,mL
